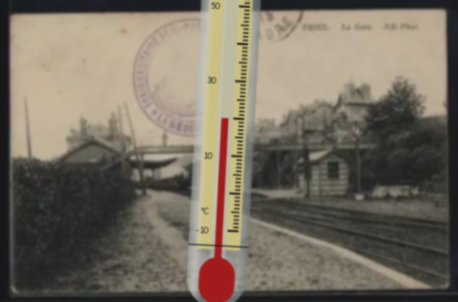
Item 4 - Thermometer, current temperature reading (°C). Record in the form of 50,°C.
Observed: 20,°C
